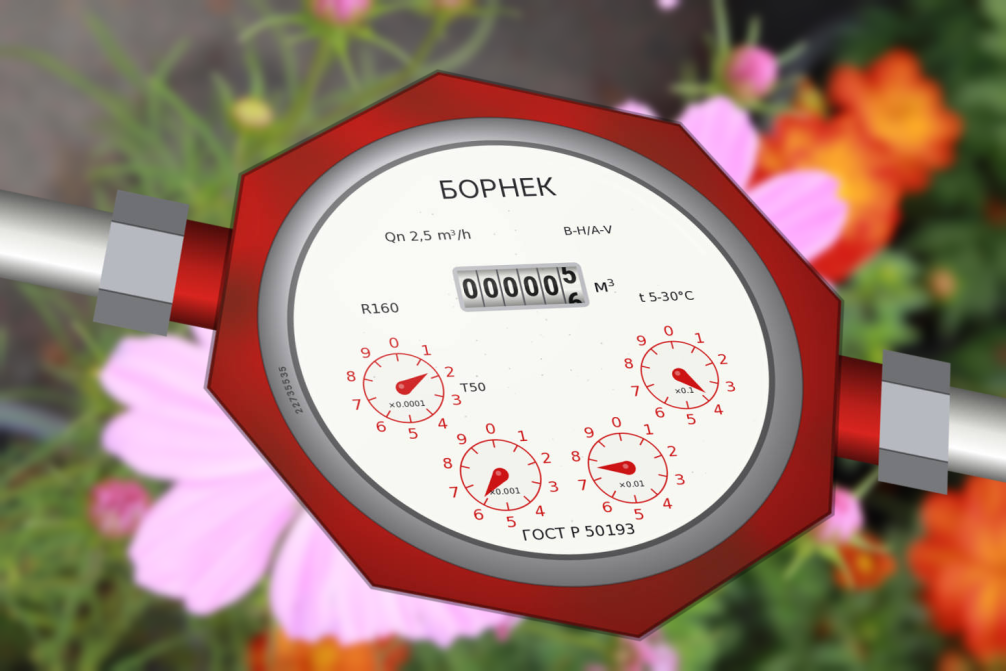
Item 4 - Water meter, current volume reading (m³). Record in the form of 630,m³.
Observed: 5.3761,m³
